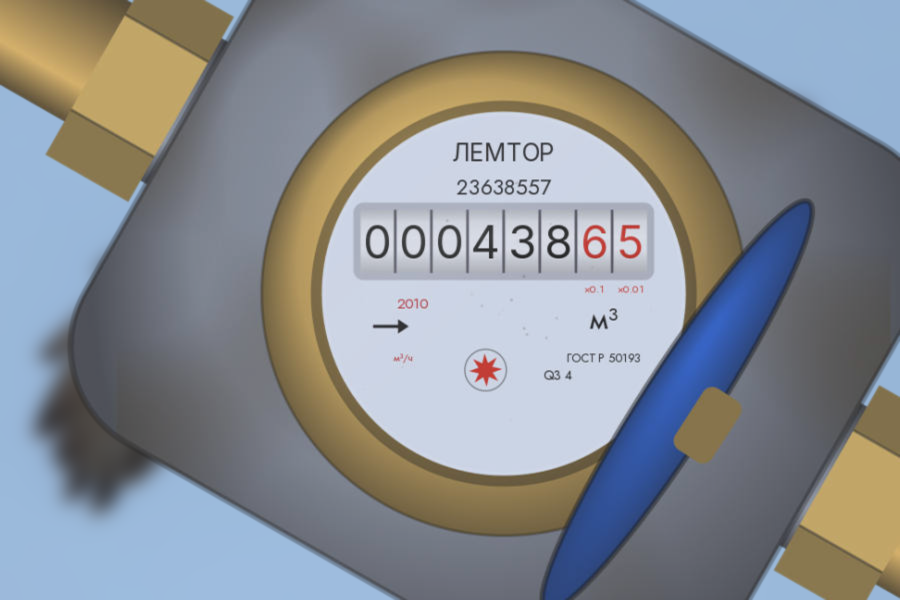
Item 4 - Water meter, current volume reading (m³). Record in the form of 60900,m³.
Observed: 438.65,m³
